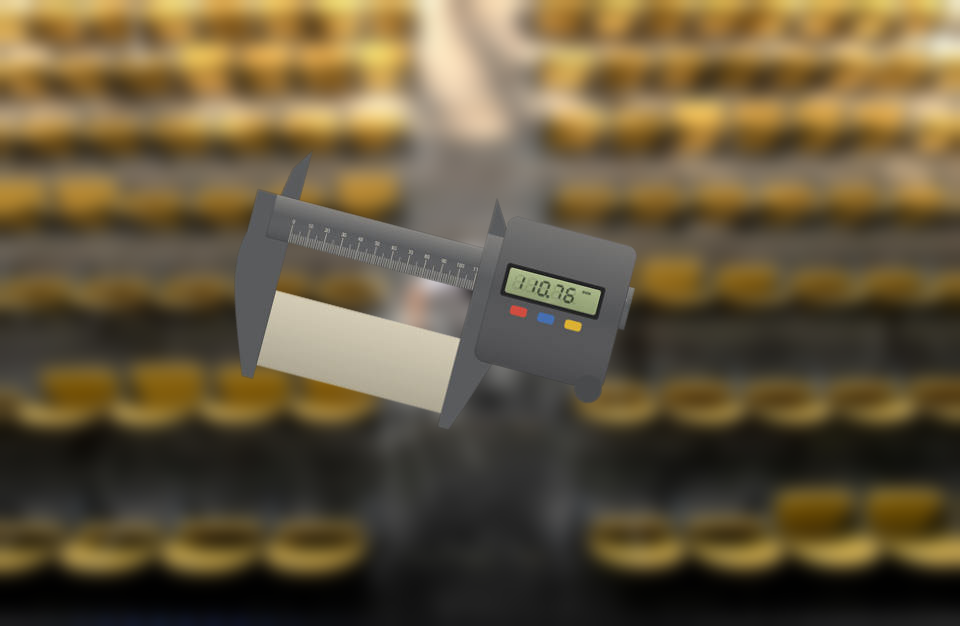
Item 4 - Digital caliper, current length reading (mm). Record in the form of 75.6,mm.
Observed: 110.76,mm
